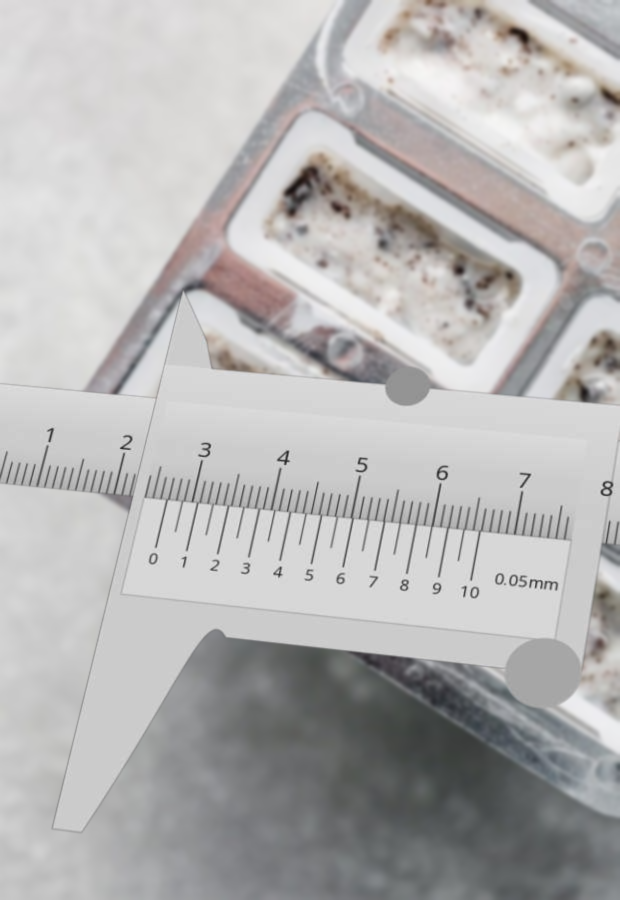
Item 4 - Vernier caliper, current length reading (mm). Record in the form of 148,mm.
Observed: 26.8,mm
